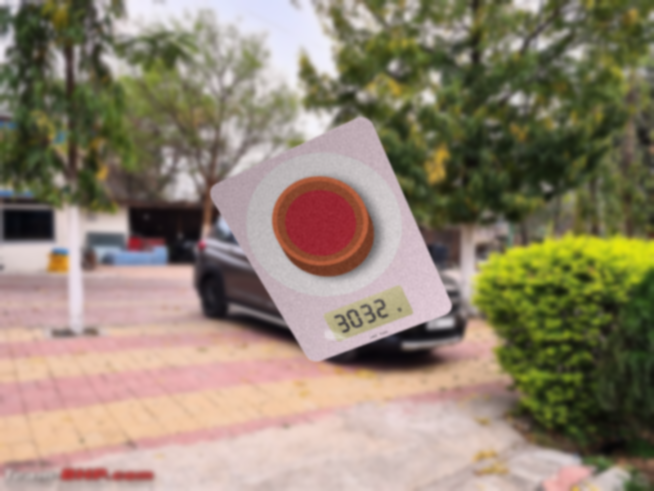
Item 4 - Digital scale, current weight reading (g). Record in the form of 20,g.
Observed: 3032,g
